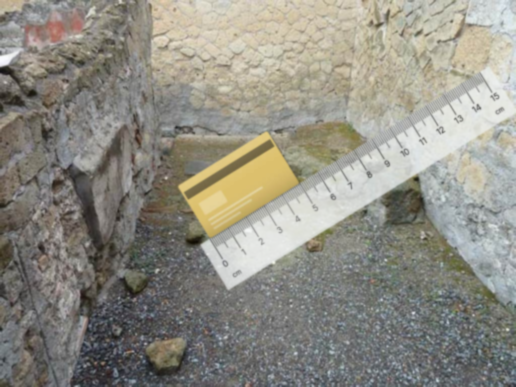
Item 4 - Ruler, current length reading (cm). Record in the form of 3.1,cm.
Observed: 5,cm
